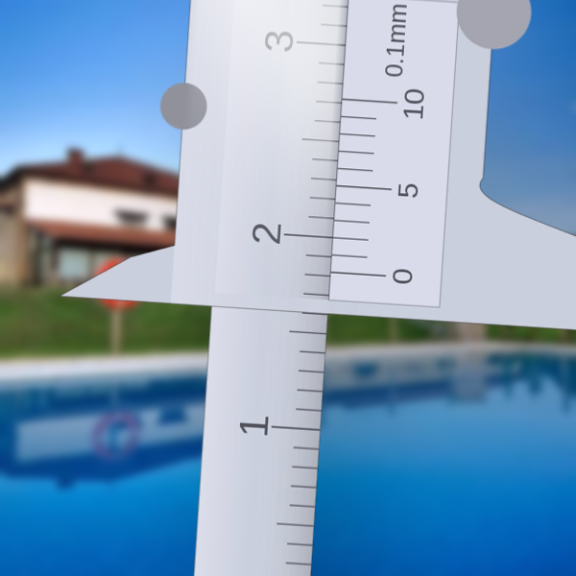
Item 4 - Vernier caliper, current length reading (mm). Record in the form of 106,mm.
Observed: 18.2,mm
